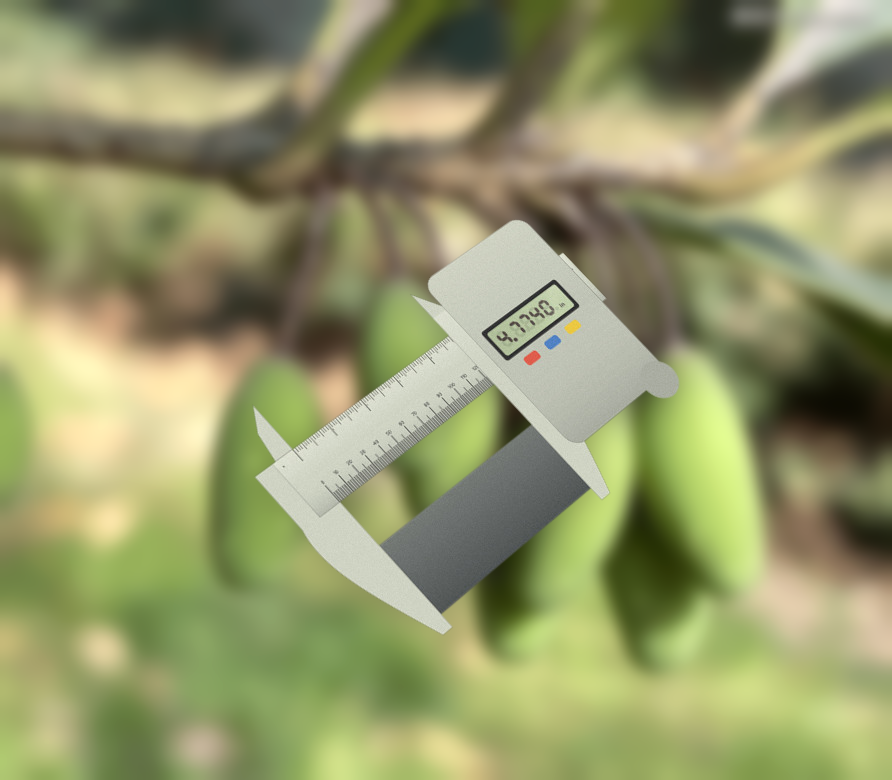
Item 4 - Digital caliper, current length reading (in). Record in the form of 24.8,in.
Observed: 4.7740,in
